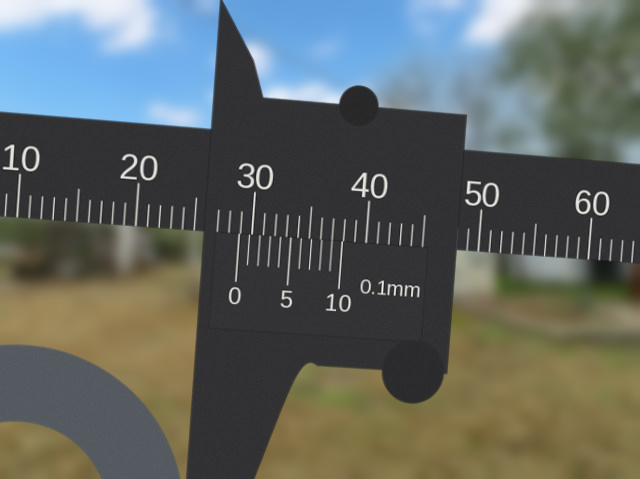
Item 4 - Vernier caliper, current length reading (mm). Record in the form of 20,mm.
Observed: 28.9,mm
